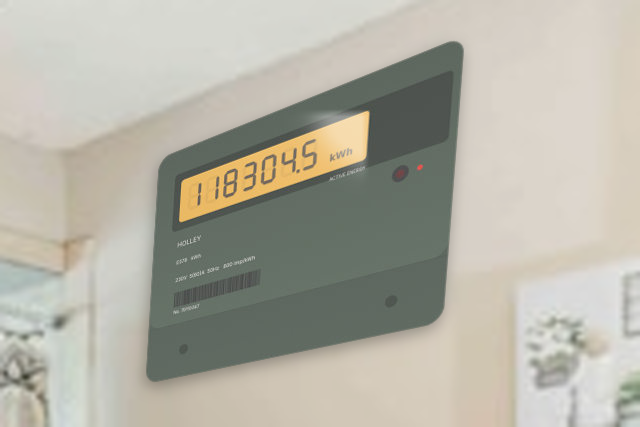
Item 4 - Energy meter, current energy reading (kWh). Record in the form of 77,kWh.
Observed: 118304.5,kWh
